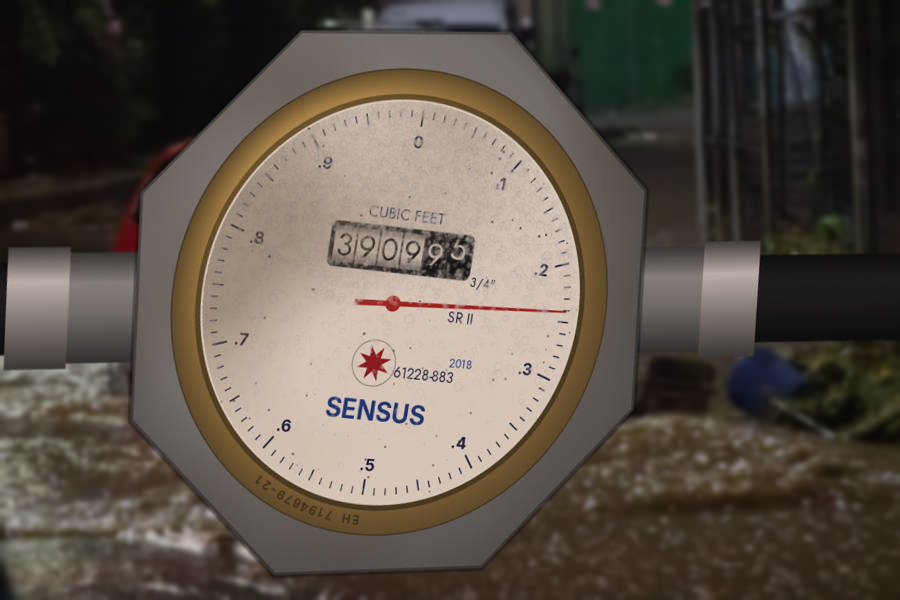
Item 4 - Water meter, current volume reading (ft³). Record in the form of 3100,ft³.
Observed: 390995.24,ft³
